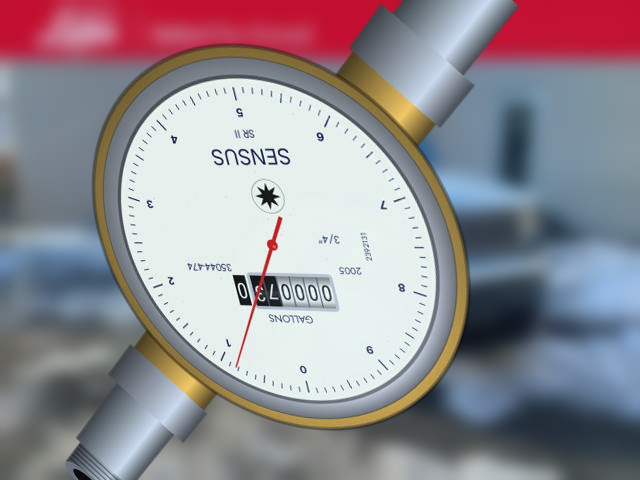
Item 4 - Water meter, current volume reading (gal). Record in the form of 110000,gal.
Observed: 730.8,gal
